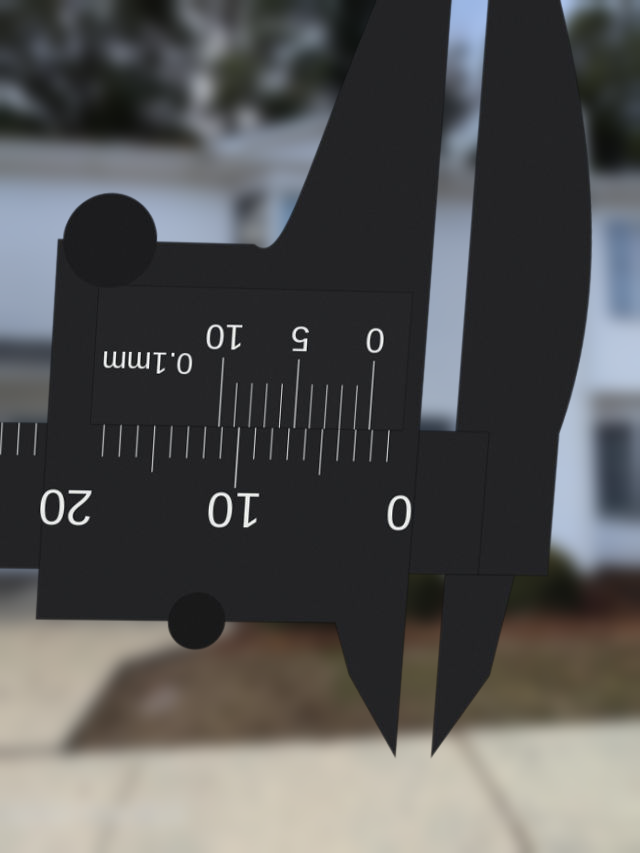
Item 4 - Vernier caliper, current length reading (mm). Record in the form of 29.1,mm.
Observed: 2.2,mm
